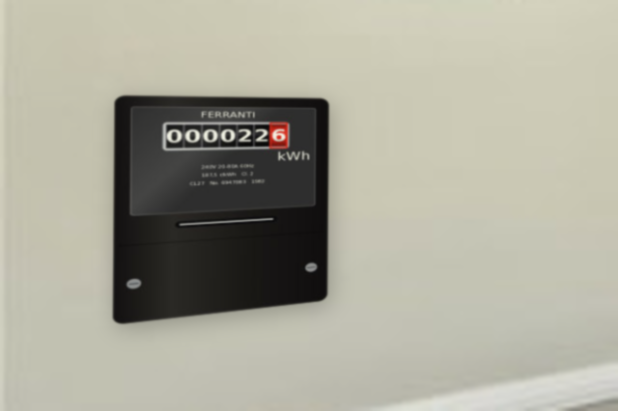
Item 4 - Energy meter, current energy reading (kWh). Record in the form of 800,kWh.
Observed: 22.6,kWh
